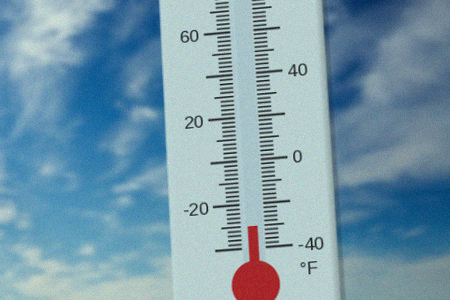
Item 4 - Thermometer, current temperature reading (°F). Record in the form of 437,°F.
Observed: -30,°F
